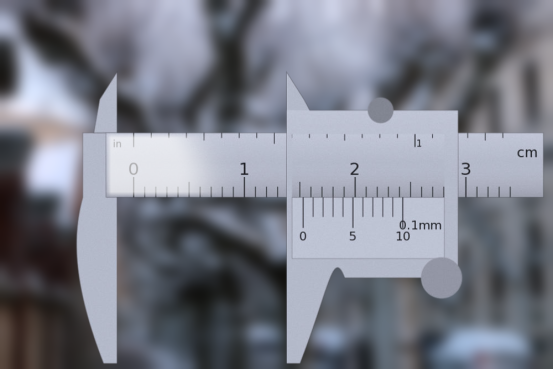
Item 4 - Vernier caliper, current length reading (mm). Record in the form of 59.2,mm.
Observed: 15.3,mm
